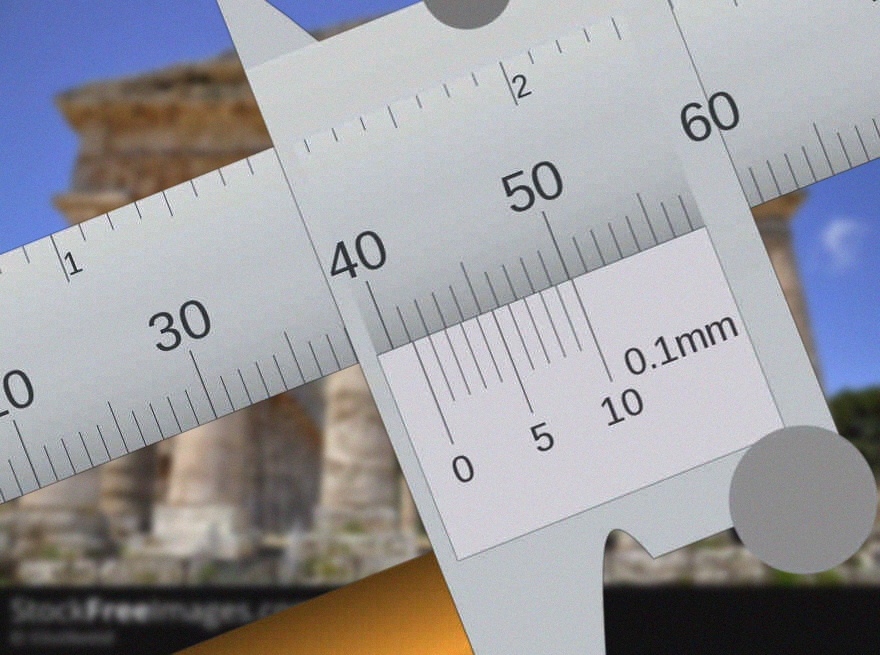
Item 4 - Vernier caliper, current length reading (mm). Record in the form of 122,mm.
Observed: 41.1,mm
